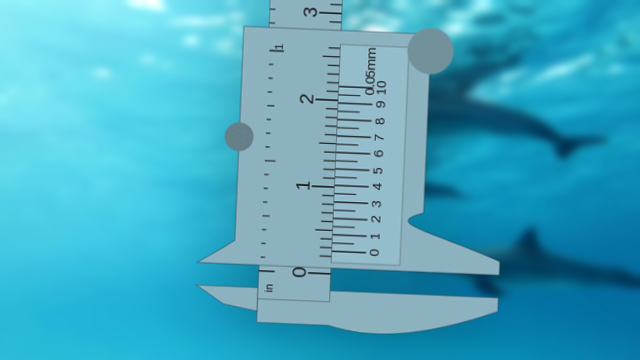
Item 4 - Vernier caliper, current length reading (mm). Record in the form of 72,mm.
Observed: 2.6,mm
